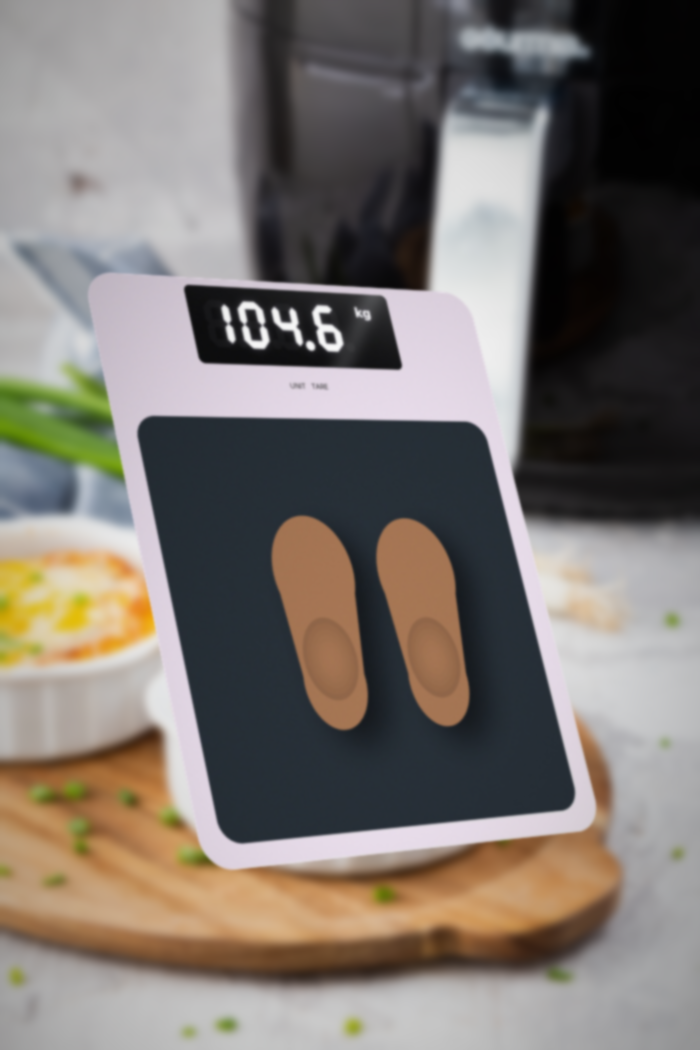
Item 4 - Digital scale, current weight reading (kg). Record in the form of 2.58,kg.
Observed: 104.6,kg
